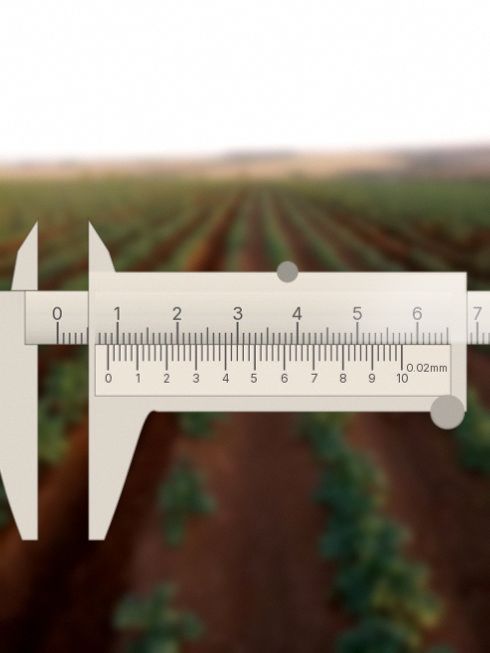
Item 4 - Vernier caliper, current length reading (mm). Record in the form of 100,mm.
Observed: 8.4,mm
